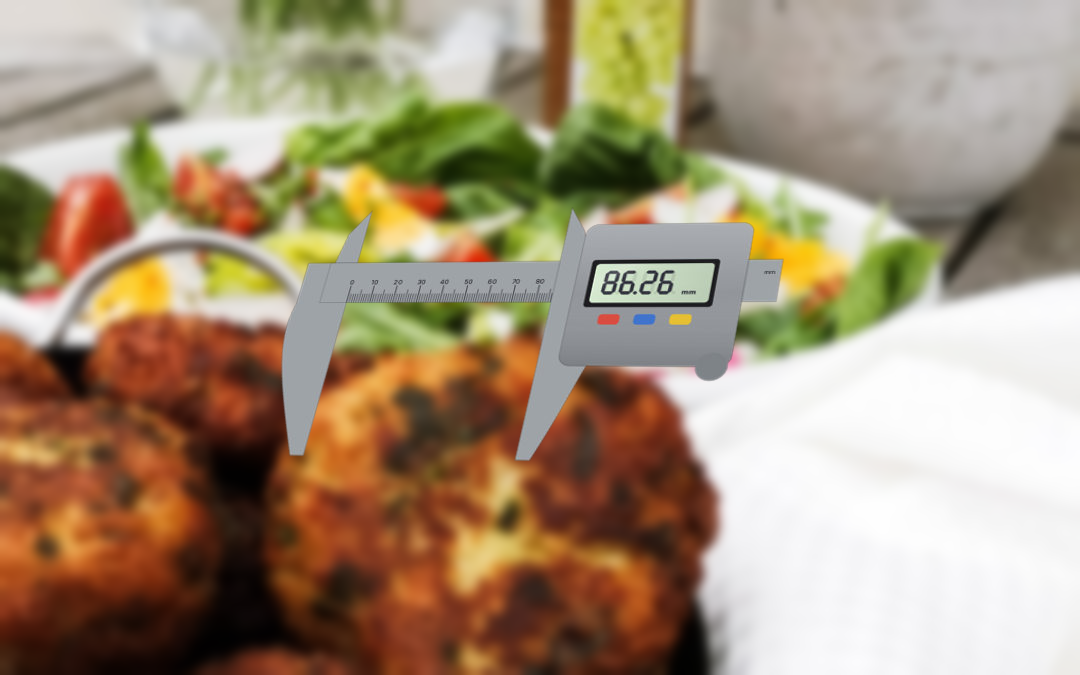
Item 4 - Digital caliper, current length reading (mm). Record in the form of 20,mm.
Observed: 86.26,mm
